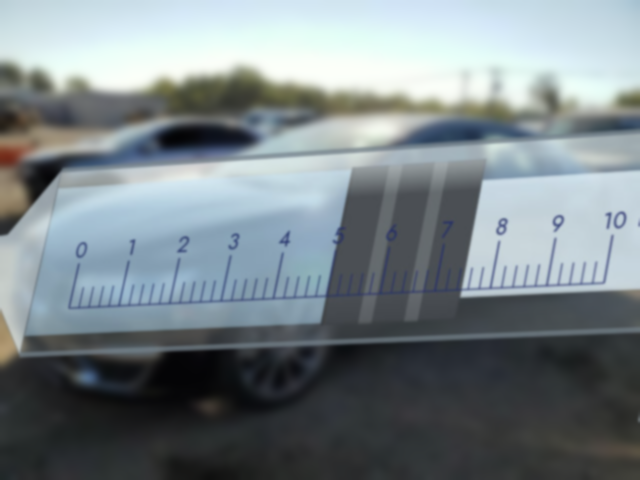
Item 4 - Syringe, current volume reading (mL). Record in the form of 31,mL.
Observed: 5,mL
